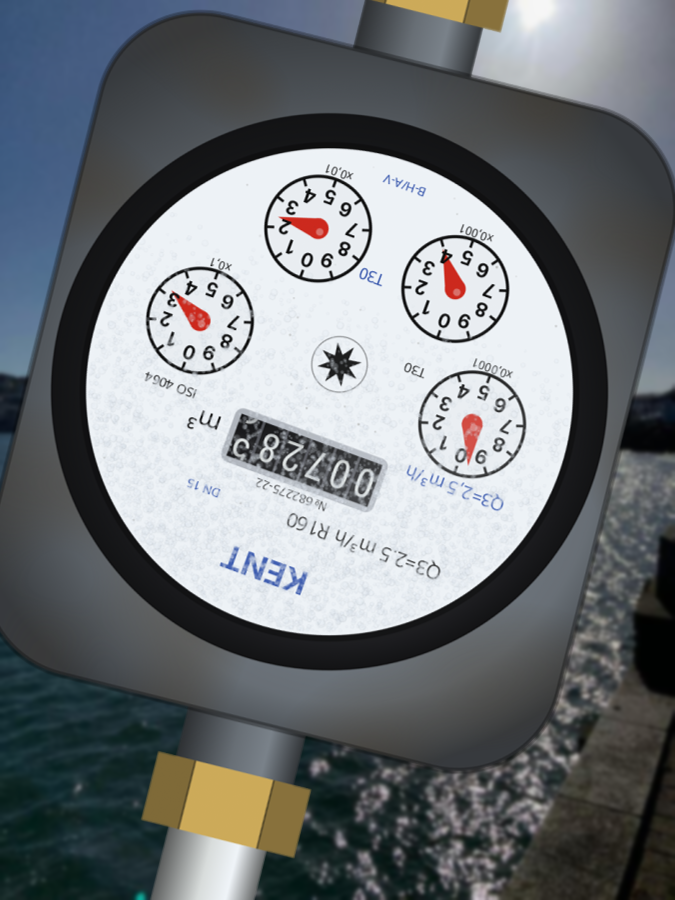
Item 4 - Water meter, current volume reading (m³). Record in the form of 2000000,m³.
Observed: 7285.3239,m³
